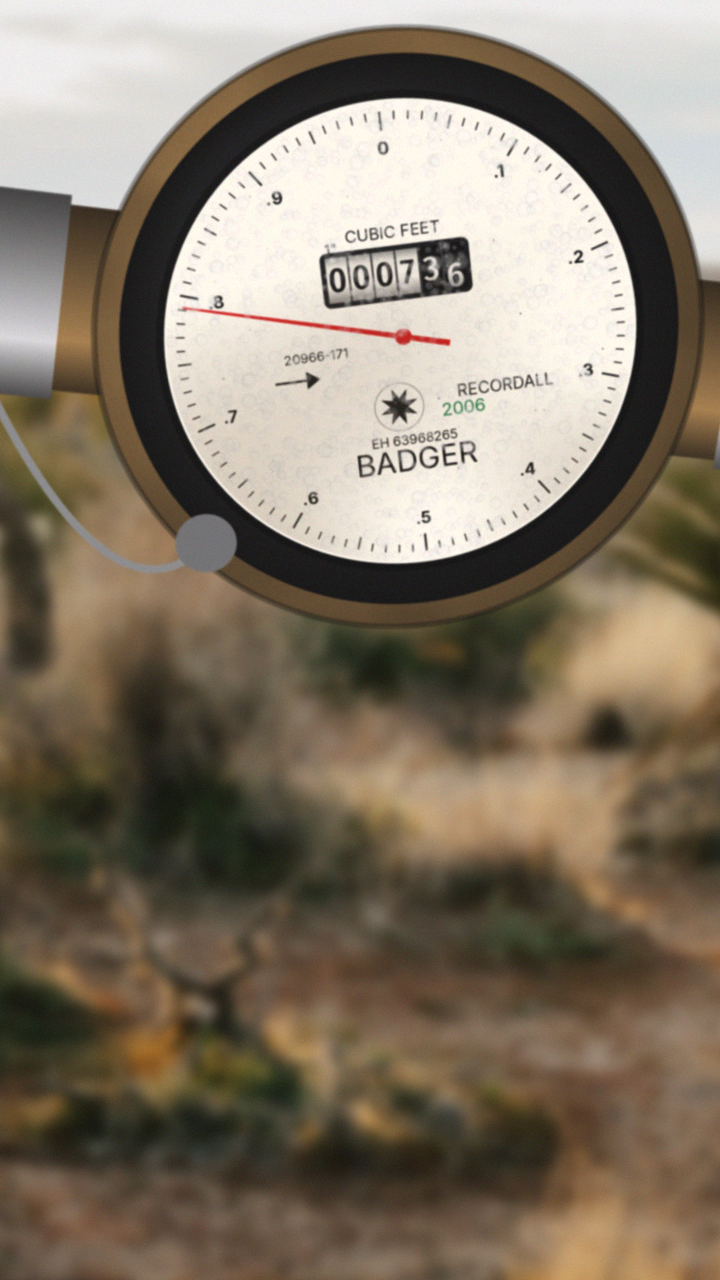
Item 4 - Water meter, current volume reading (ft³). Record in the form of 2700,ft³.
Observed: 735.79,ft³
